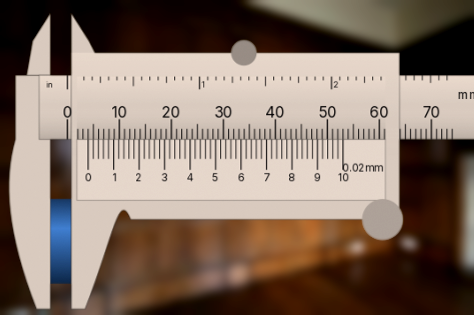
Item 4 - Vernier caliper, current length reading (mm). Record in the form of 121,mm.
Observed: 4.0,mm
